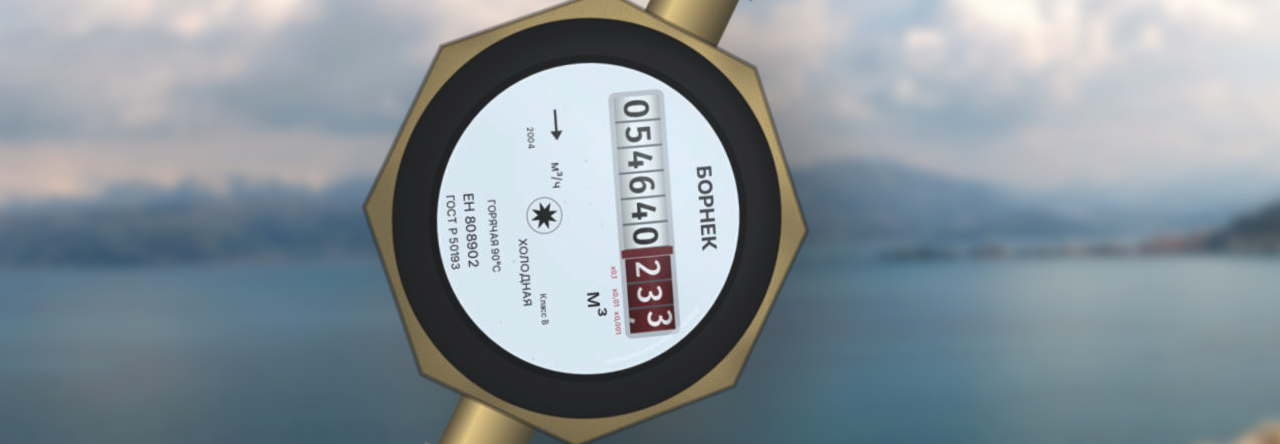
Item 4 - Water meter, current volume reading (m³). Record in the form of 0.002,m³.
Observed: 54640.233,m³
